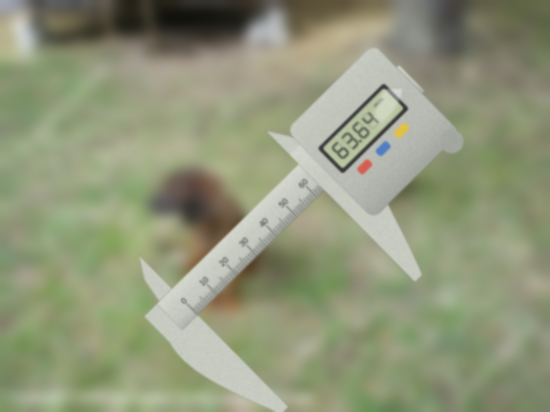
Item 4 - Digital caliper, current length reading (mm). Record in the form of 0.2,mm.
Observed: 63.64,mm
